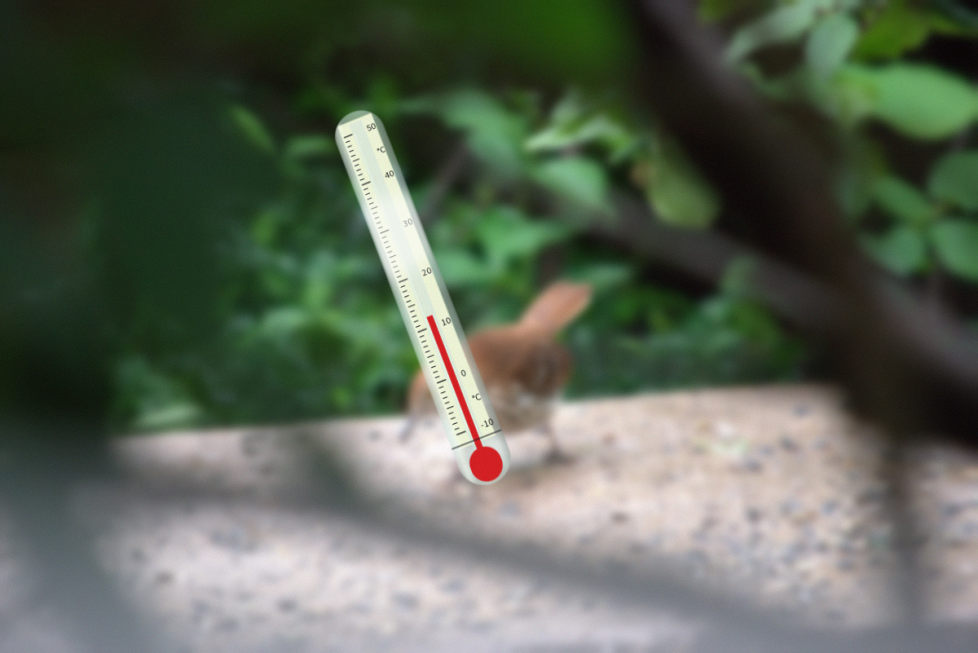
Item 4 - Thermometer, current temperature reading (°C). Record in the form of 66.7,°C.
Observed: 12,°C
